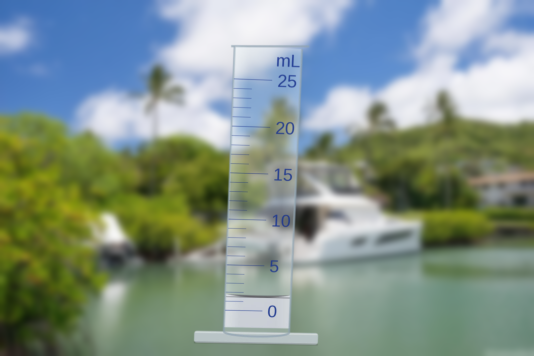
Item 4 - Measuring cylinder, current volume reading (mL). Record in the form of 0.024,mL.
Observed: 1.5,mL
